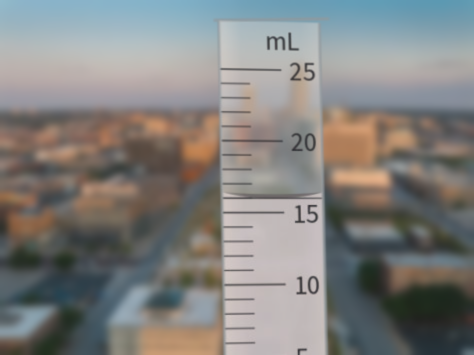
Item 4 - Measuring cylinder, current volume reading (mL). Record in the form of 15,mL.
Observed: 16,mL
